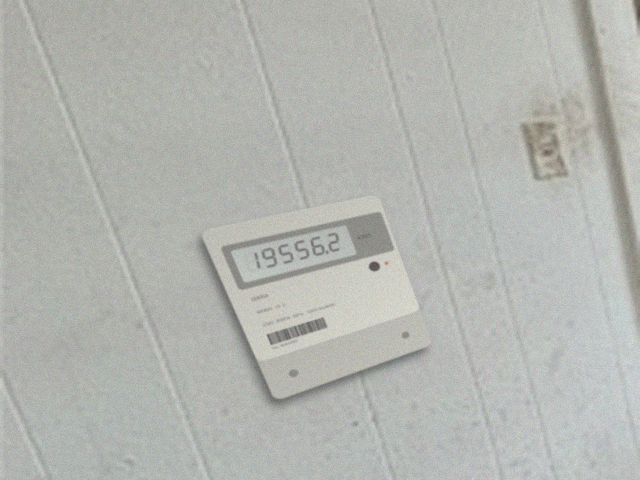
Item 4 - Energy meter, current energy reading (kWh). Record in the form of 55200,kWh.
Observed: 19556.2,kWh
